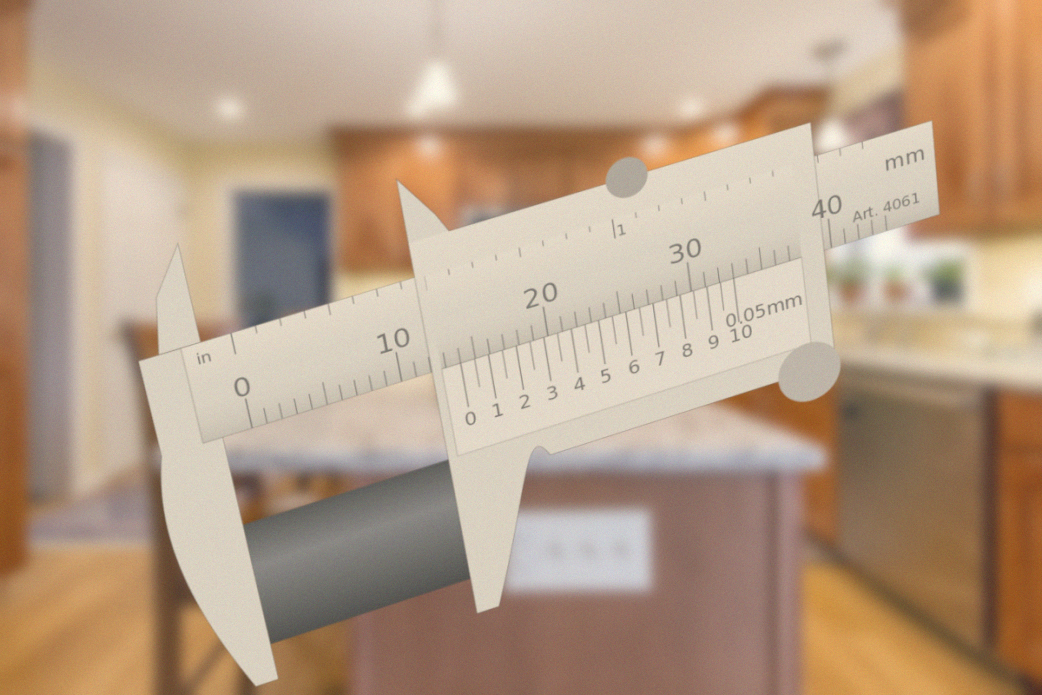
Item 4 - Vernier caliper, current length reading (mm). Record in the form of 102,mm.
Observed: 14.0,mm
